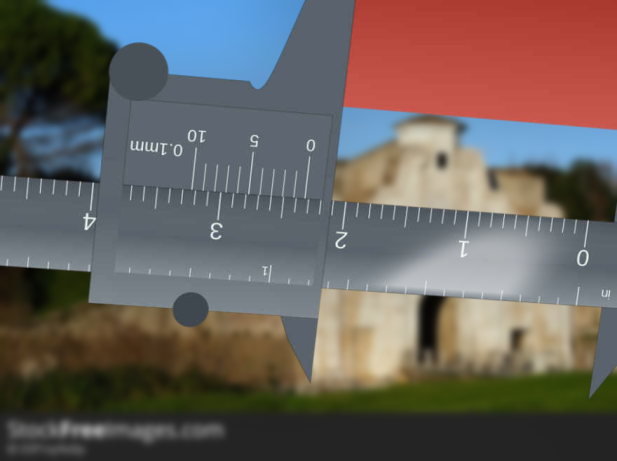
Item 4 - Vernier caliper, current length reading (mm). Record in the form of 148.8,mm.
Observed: 23.3,mm
